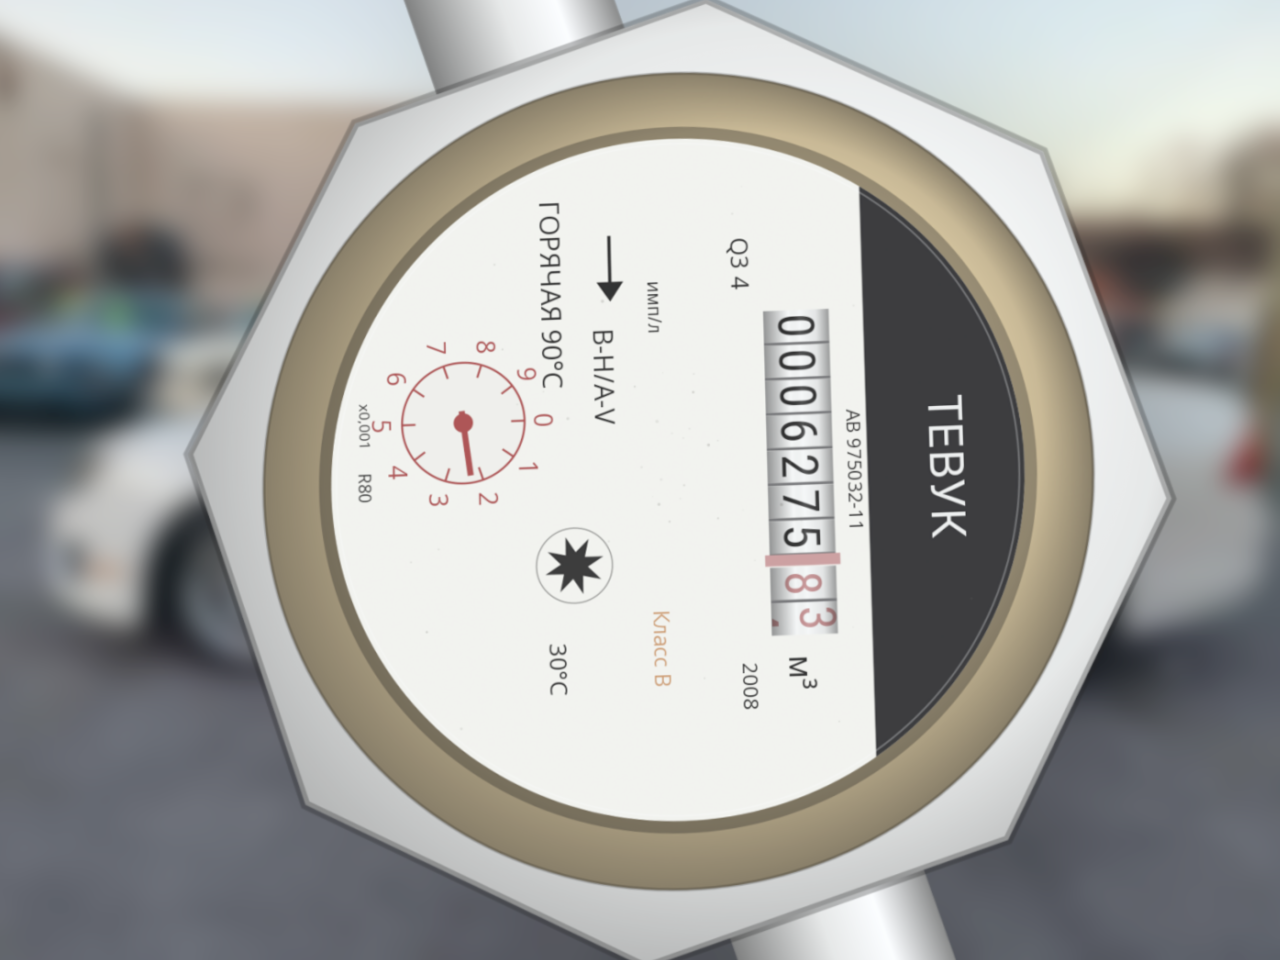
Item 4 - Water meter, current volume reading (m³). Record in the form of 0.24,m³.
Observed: 6275.832,m³
